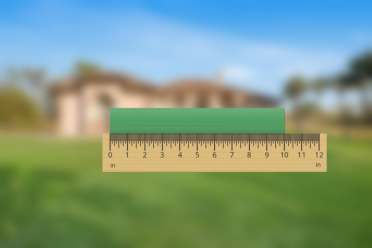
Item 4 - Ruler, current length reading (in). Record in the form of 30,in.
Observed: 10,in
